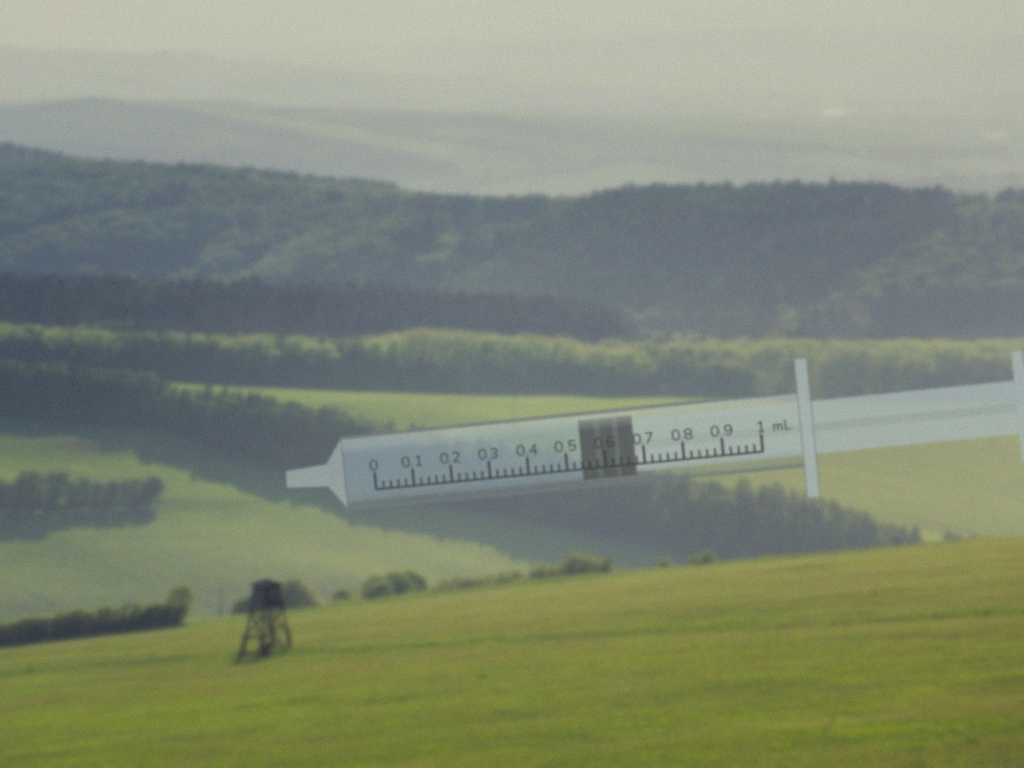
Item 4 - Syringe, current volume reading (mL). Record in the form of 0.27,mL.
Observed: 0.54,mL
